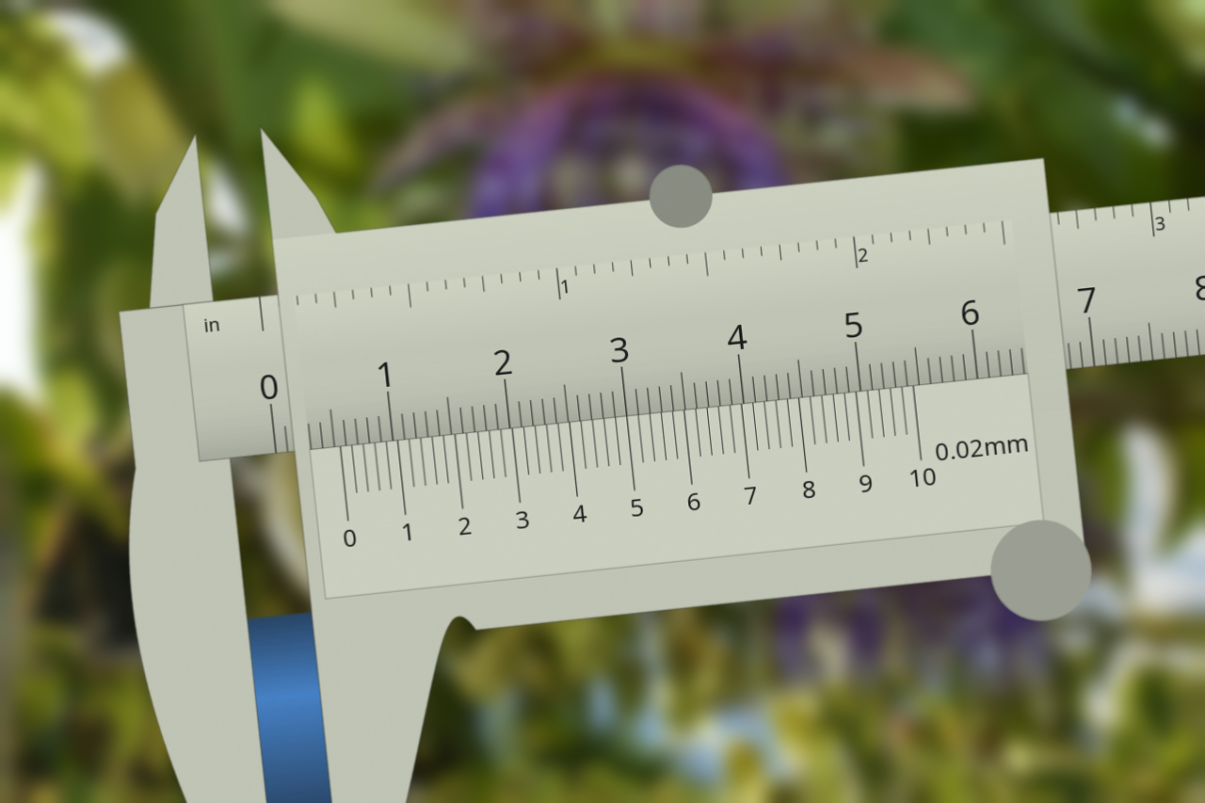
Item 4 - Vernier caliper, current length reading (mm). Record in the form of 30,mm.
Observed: 5.5,mm
